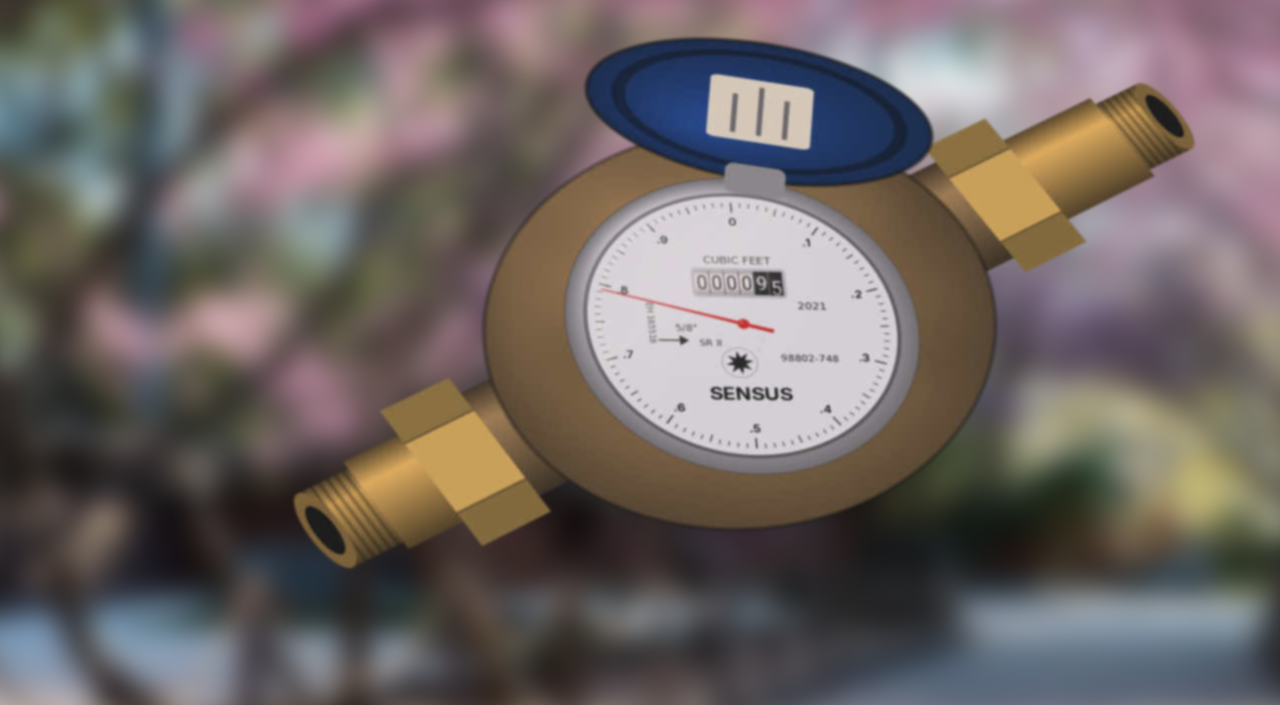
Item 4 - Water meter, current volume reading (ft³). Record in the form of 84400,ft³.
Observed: 94.79,ft³
